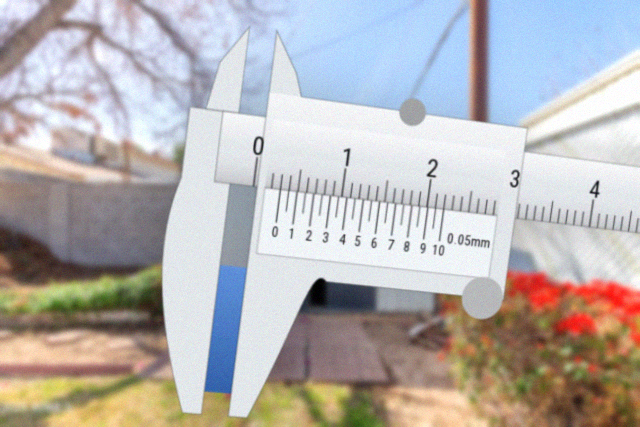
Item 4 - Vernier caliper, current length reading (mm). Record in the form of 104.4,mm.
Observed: 3.0,mm
